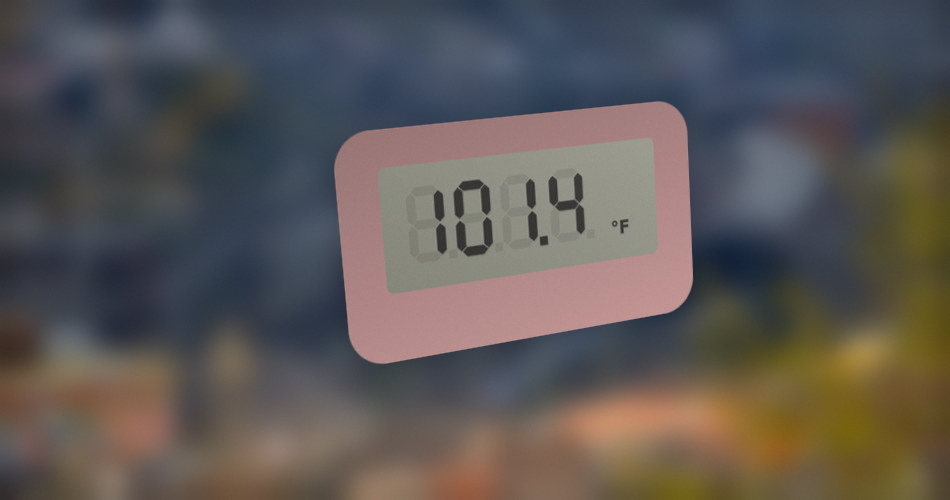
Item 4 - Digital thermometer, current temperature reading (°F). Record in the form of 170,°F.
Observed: 101.4,°F
